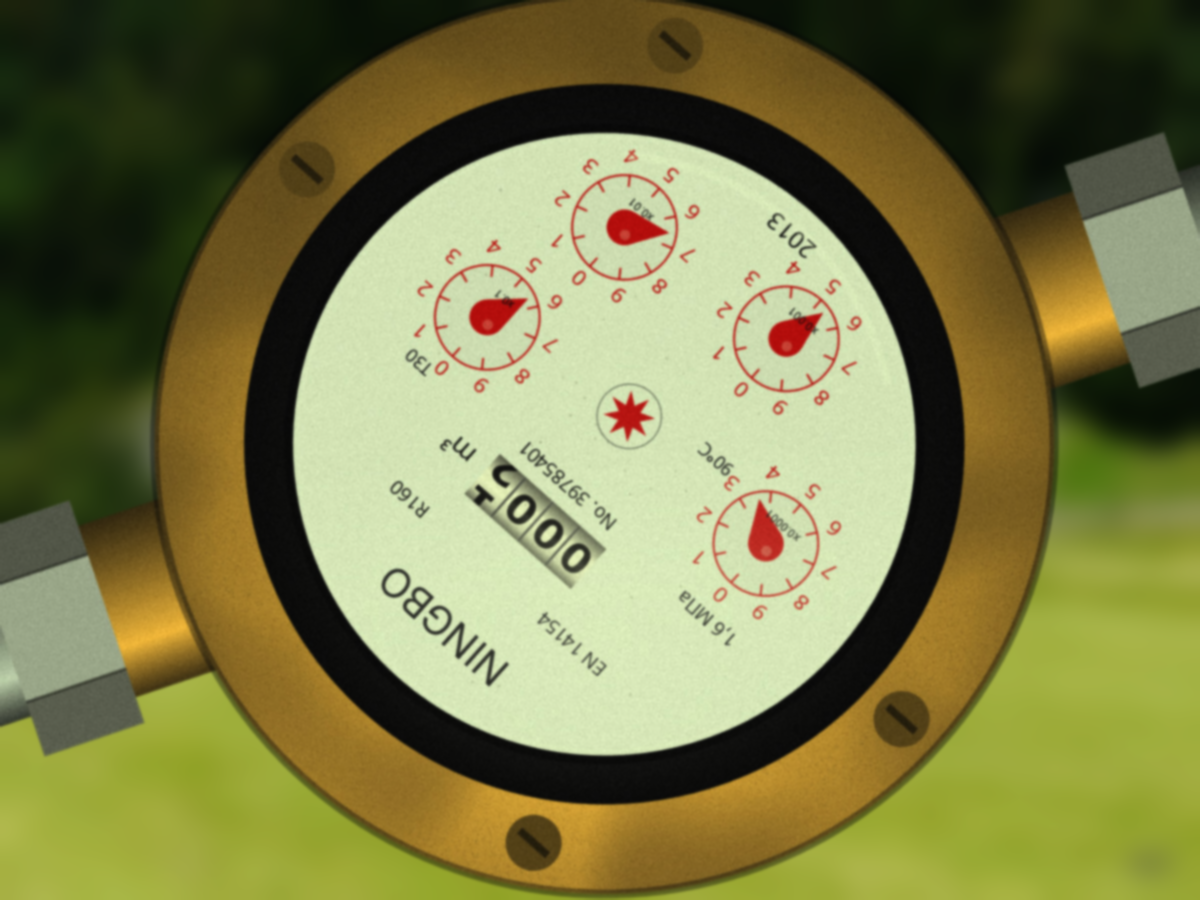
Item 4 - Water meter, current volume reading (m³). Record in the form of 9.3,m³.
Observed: 1.5653,m³
